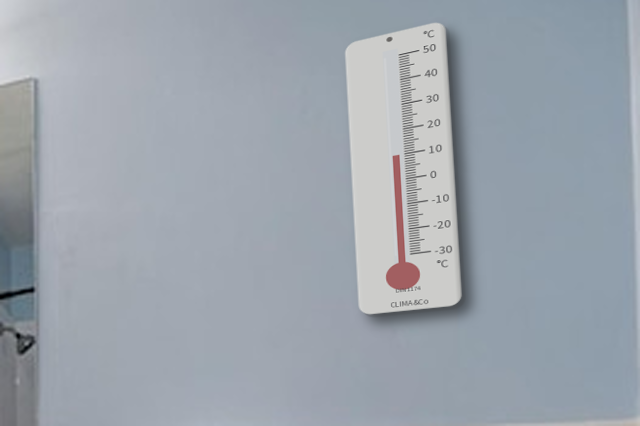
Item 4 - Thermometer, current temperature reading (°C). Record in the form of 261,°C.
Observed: 10,°C
